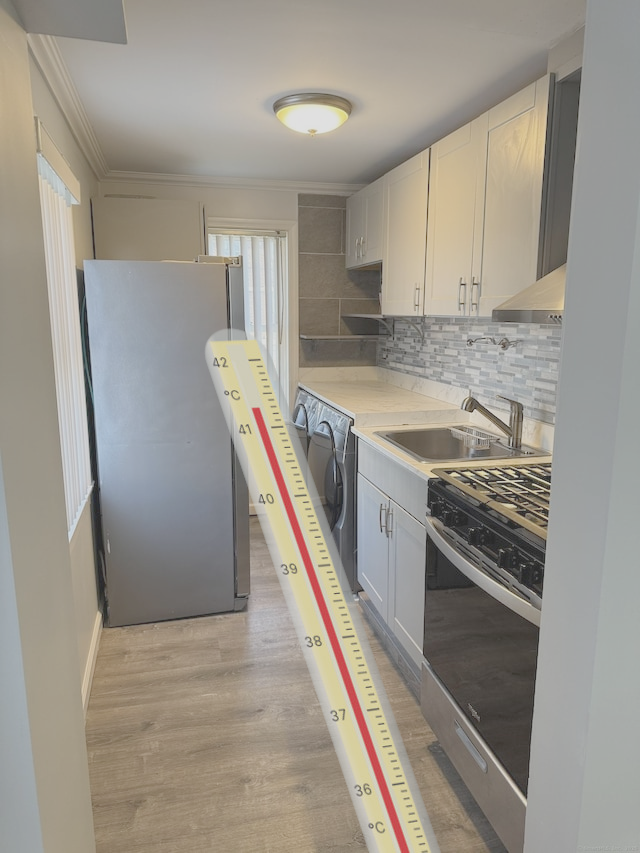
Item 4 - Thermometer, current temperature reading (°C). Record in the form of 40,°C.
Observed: 41.3,°C
